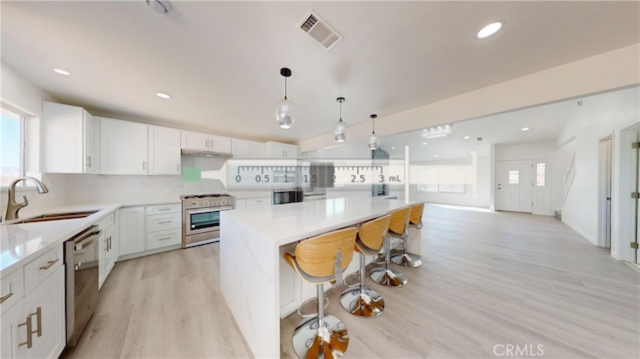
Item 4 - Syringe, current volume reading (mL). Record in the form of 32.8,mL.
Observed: 1.5,mL
